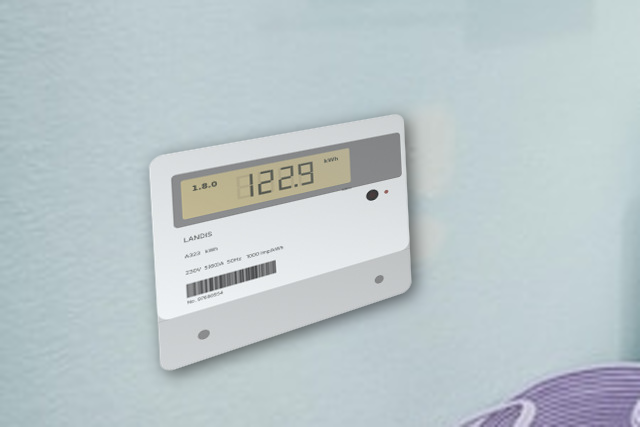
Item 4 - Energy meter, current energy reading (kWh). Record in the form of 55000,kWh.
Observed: 122.9,kWh
